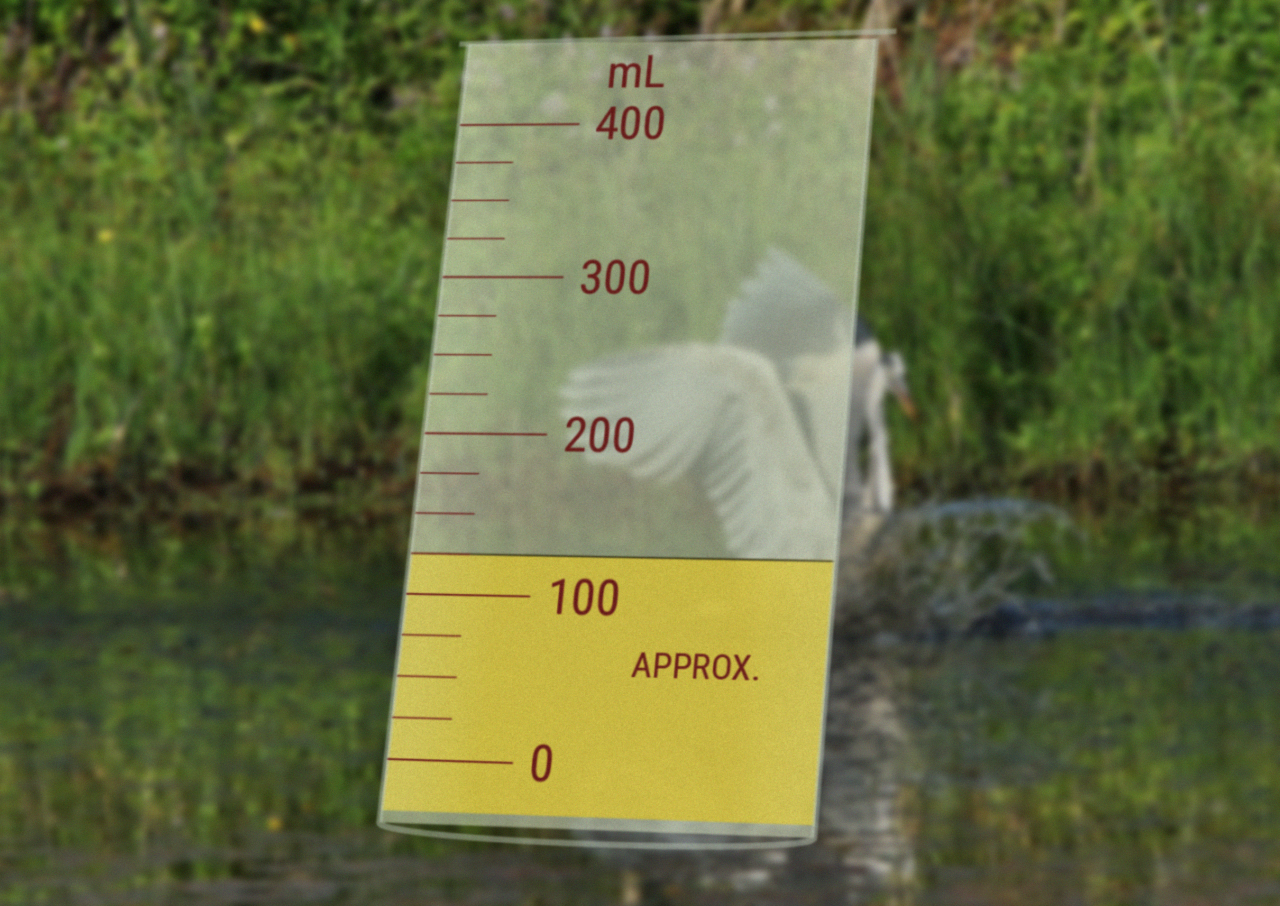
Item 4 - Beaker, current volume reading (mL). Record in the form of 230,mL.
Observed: 125,mL
